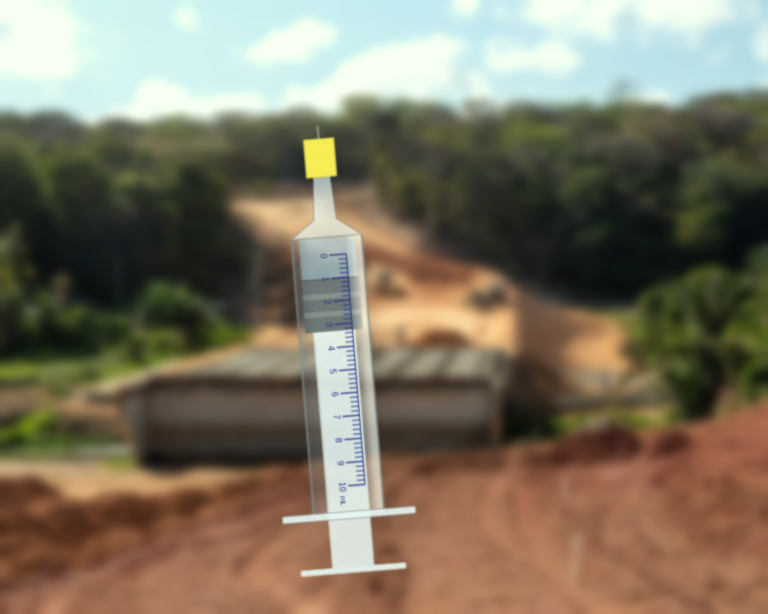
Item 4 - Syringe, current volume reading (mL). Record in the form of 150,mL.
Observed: 1,mL
